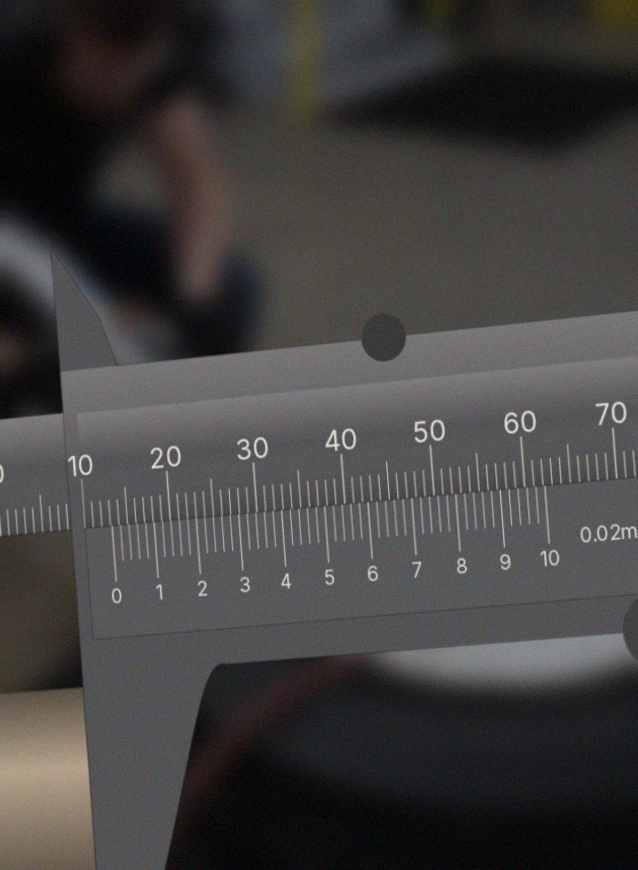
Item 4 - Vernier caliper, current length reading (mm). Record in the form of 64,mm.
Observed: 13.2,mm
